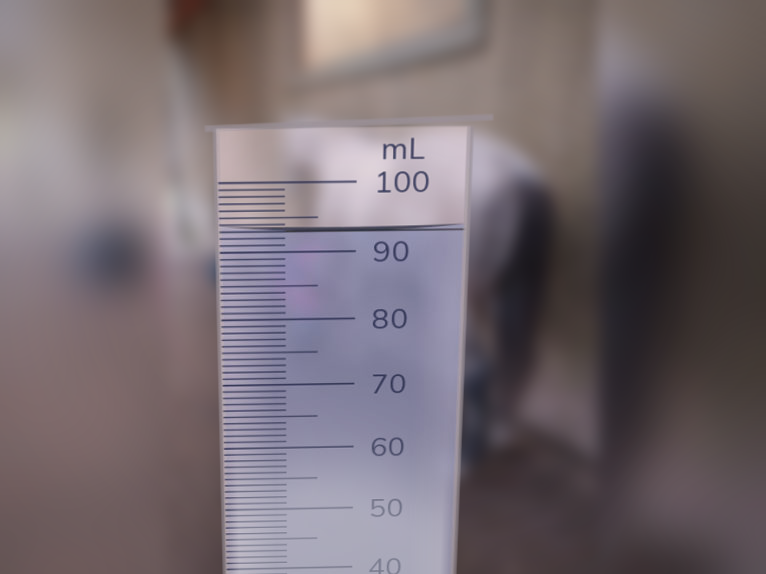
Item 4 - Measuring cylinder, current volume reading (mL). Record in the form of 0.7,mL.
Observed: 93,mL
